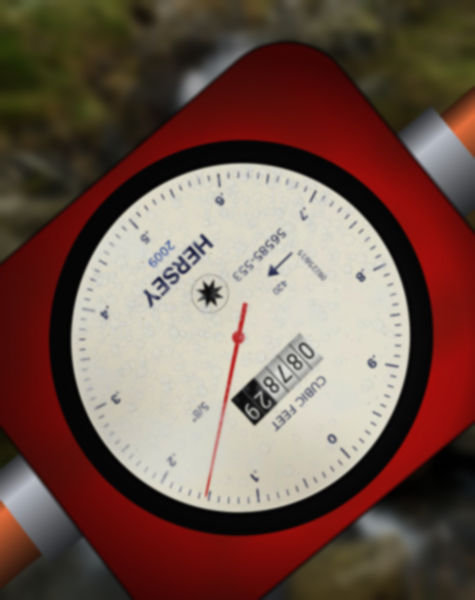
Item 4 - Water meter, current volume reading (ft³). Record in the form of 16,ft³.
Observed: 87829.15,ft³
